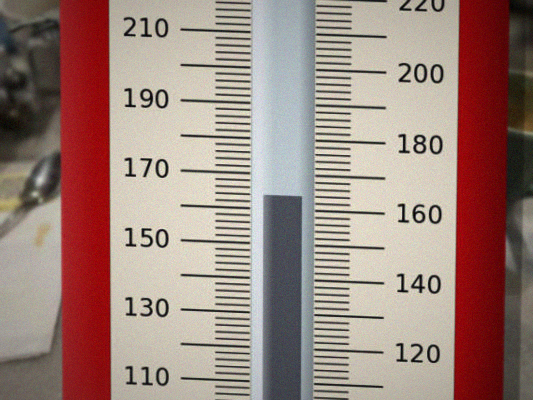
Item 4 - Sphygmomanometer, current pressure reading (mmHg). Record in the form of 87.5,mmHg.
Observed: 164,mmHg
